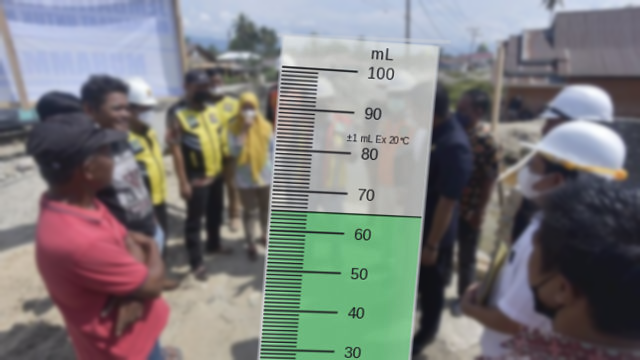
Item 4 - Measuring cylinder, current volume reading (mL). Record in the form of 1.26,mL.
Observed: 65,mL
